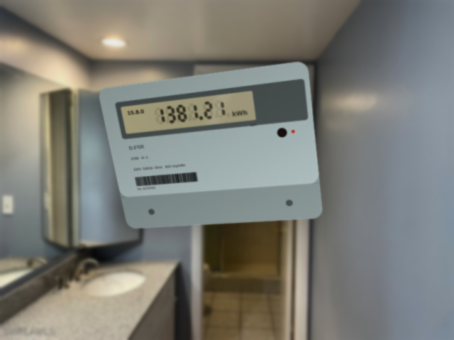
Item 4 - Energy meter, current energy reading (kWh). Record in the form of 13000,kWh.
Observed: 1381.21,kWh
